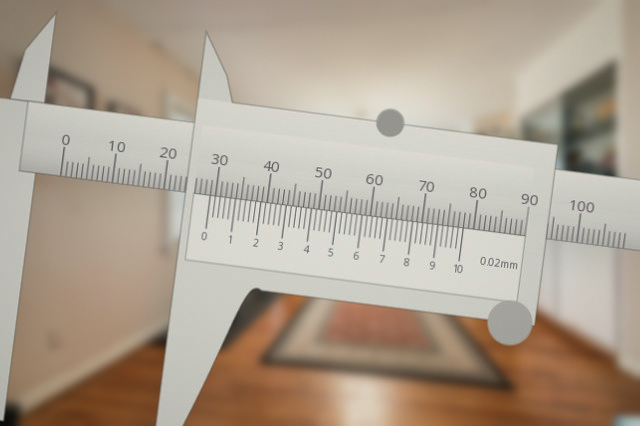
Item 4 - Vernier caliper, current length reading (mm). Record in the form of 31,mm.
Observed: 29.0,mm
